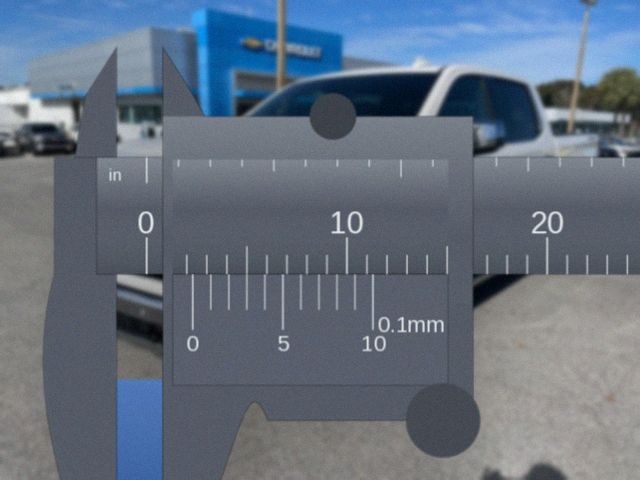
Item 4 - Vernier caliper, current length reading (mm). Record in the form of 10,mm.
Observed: 2.3,mm
